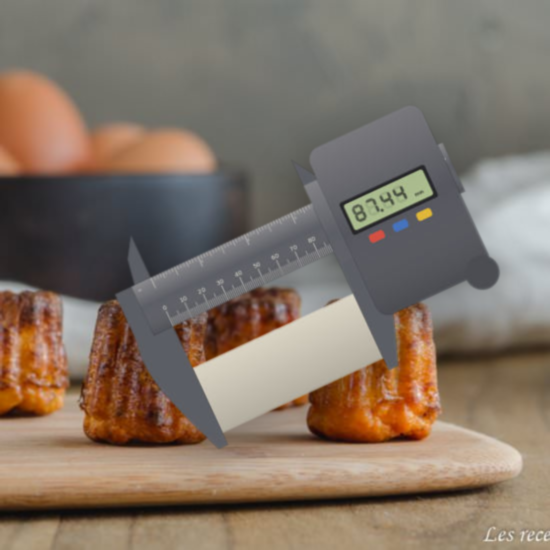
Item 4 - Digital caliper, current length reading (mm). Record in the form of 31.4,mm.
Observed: 87.44,mm
